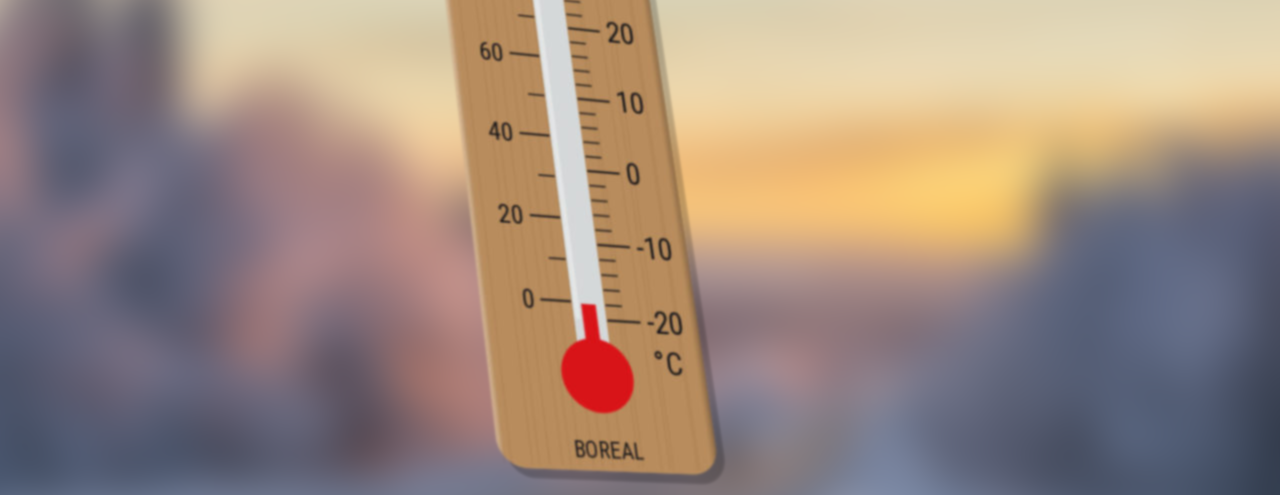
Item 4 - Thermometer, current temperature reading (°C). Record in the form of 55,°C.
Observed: -18,°C
